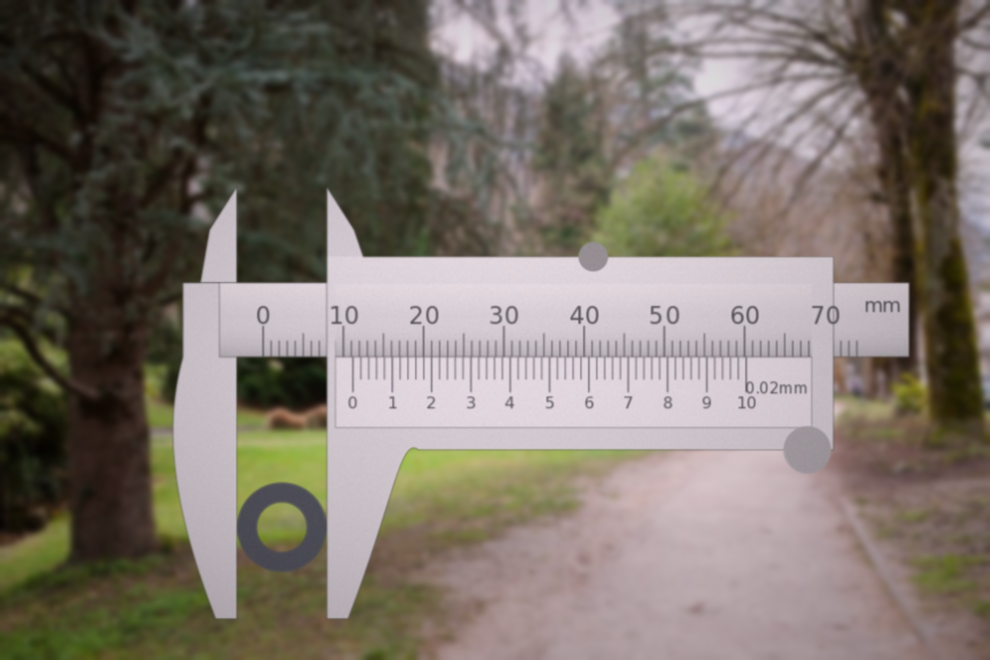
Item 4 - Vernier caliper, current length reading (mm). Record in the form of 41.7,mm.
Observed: 11.2,mm
